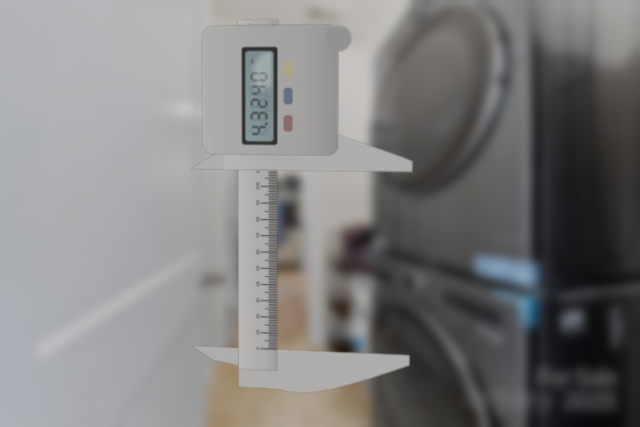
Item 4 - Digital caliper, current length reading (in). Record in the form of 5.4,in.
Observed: 4.3240,in
